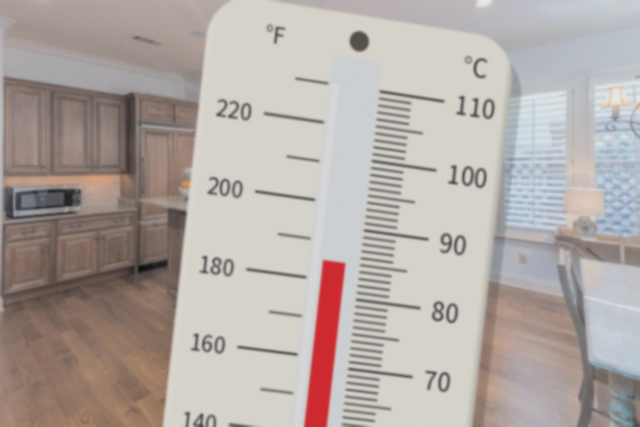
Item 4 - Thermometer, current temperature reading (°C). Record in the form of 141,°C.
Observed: 85,°C
